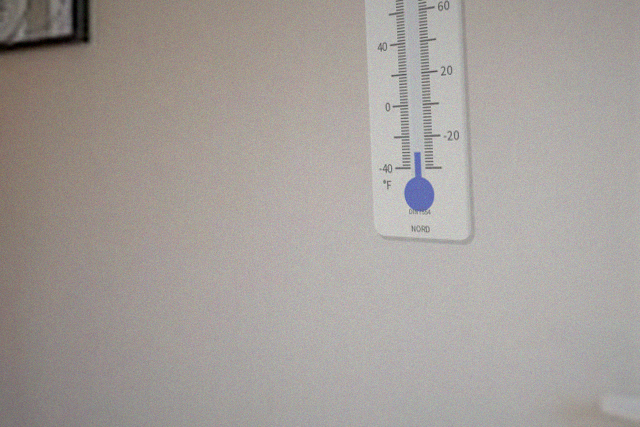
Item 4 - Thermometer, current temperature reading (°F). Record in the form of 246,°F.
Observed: -30,°F
